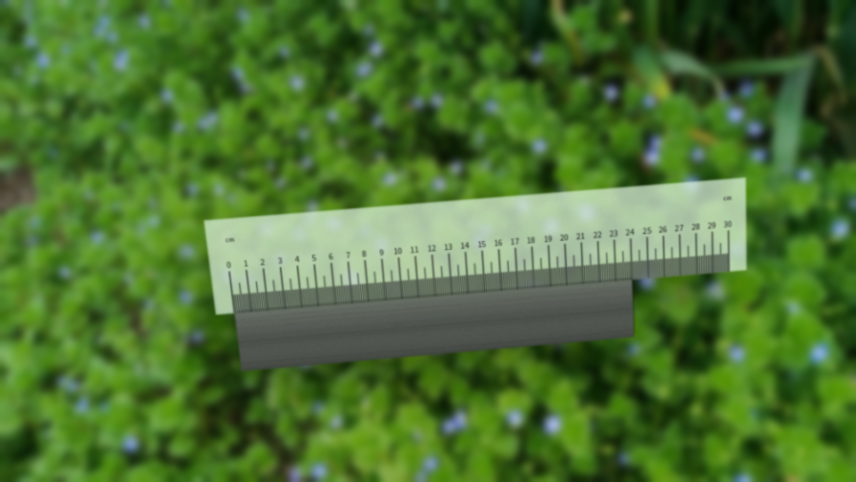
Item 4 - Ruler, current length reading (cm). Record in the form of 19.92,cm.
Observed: 24,cm
